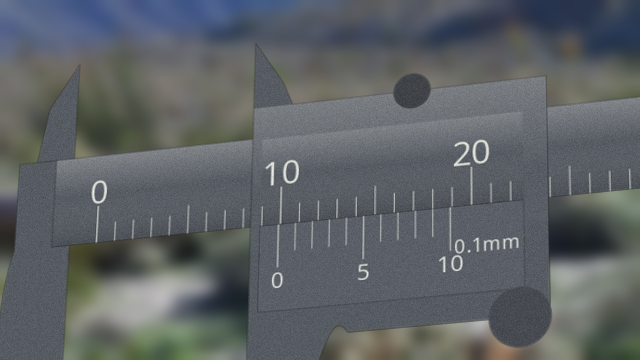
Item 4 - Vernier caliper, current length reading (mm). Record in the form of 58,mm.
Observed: 9.9,mm
